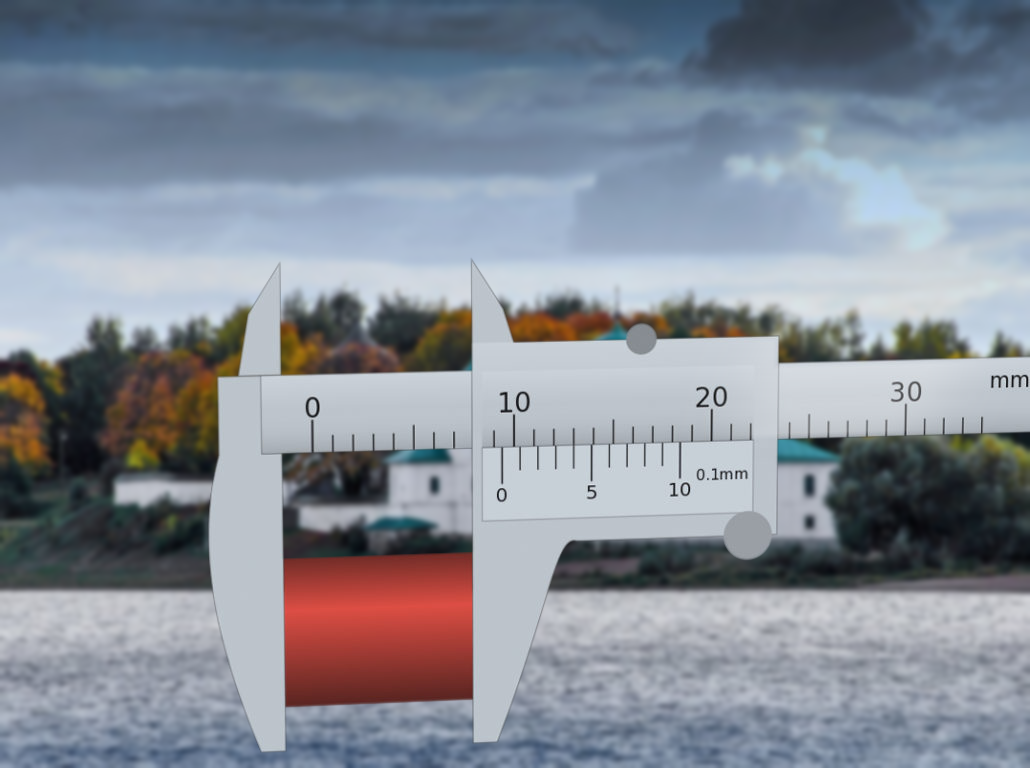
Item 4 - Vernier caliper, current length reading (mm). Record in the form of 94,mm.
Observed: 9.4,mm
